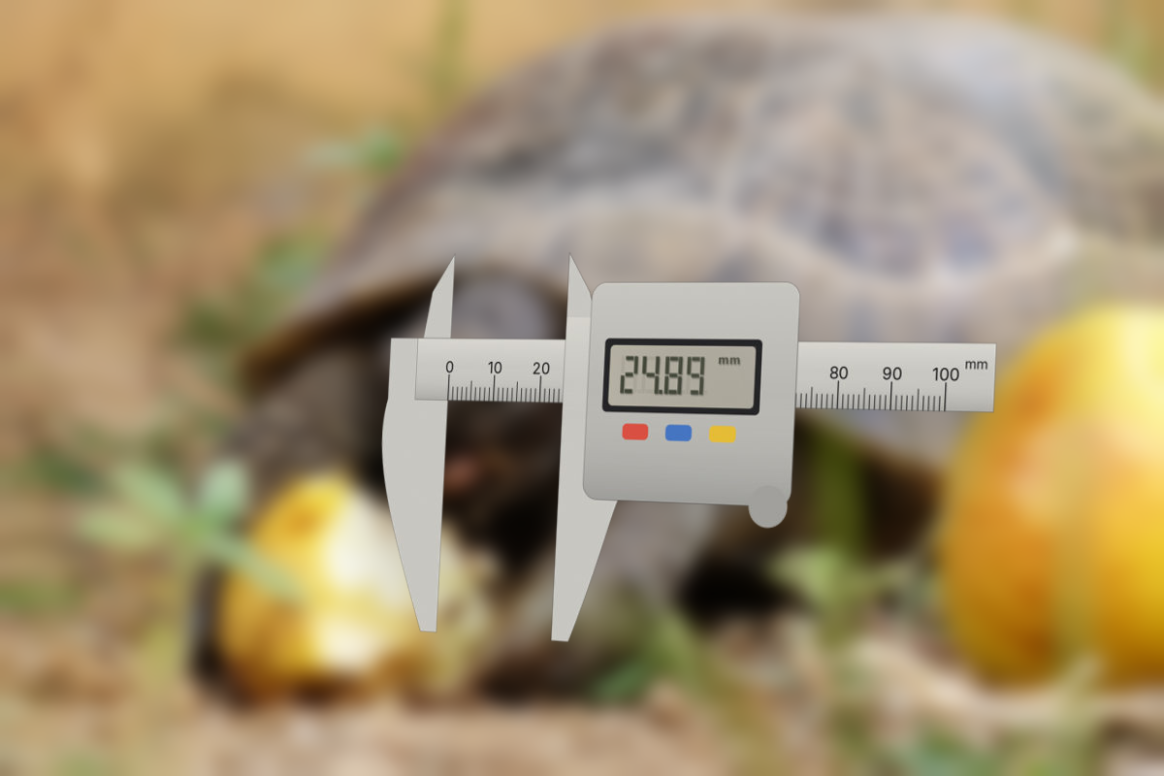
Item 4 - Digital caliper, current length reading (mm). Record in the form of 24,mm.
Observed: 24.89,mm
